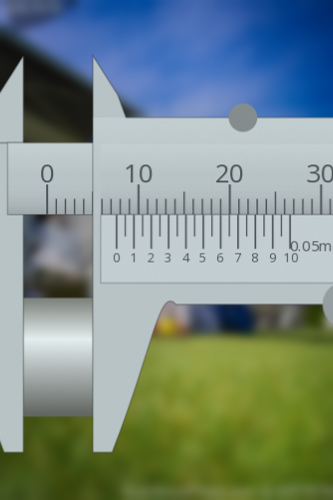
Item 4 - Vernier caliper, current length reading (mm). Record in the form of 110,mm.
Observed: 7.6,mm
